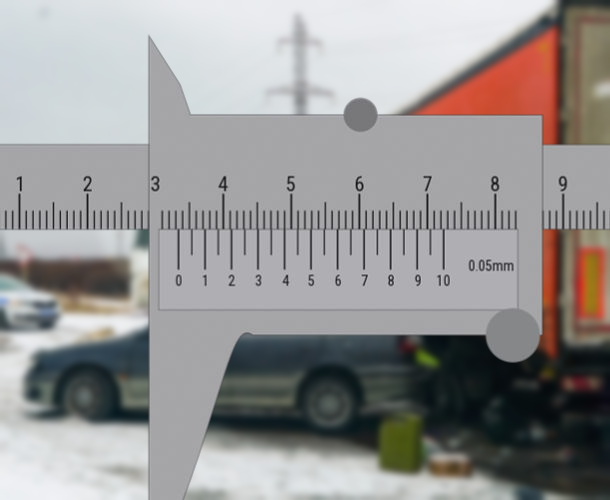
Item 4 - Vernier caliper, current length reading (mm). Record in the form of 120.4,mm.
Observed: 33.4,mm
